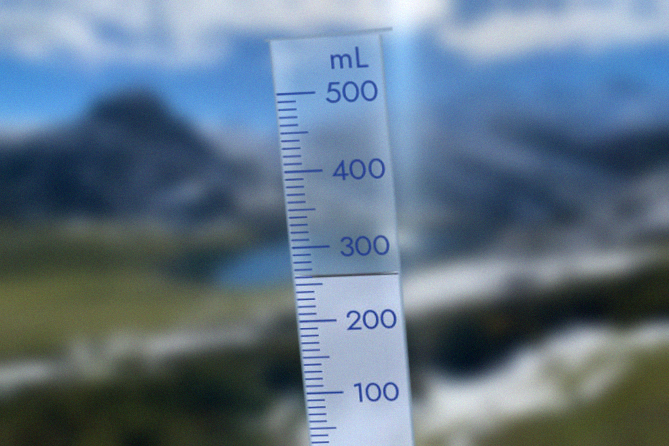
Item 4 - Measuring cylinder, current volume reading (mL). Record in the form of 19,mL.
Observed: 260,mL
